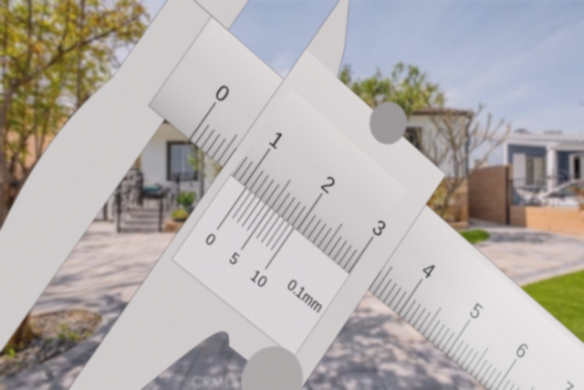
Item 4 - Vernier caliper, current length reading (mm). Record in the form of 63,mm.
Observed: 10.4,mm
